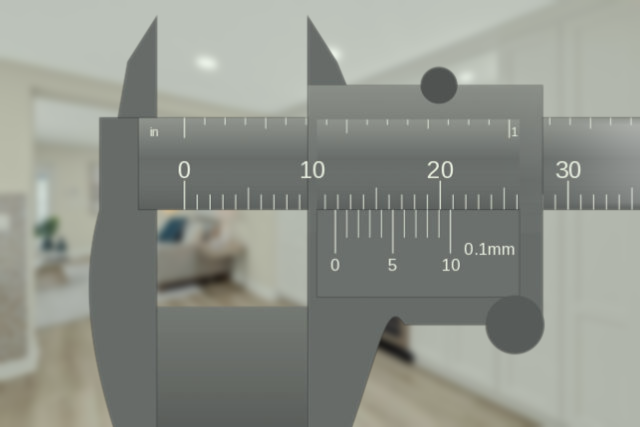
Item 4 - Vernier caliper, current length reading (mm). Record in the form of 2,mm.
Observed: 11.8,mm
